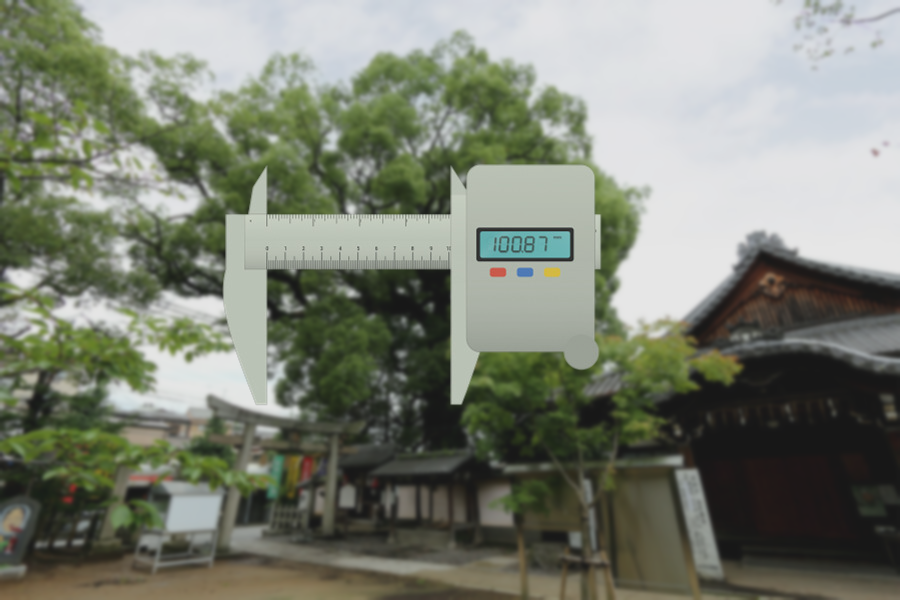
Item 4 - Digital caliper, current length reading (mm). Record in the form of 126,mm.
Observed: 100.87,mm
